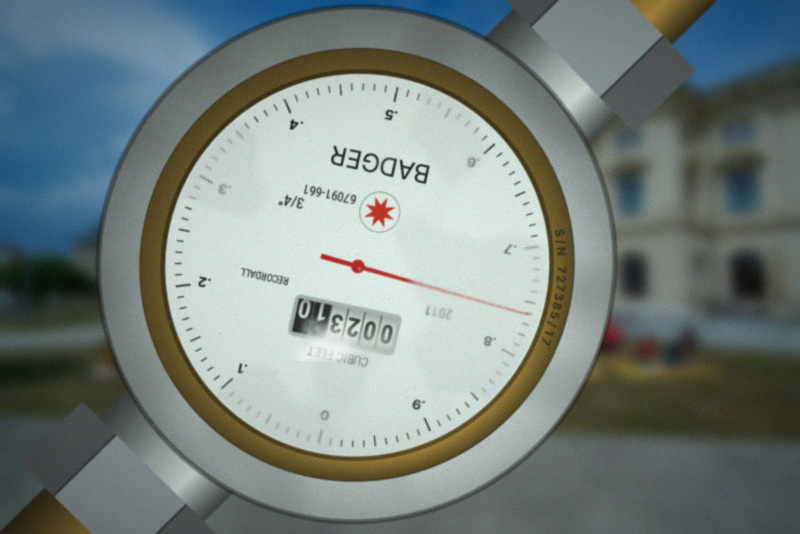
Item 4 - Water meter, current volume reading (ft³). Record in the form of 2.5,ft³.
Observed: 2309.76,ft³
